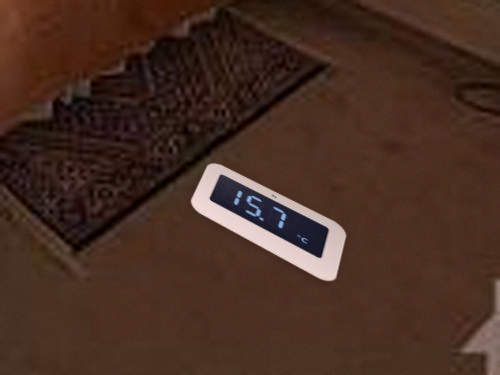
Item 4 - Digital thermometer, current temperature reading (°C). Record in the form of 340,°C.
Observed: 15.7,°C
